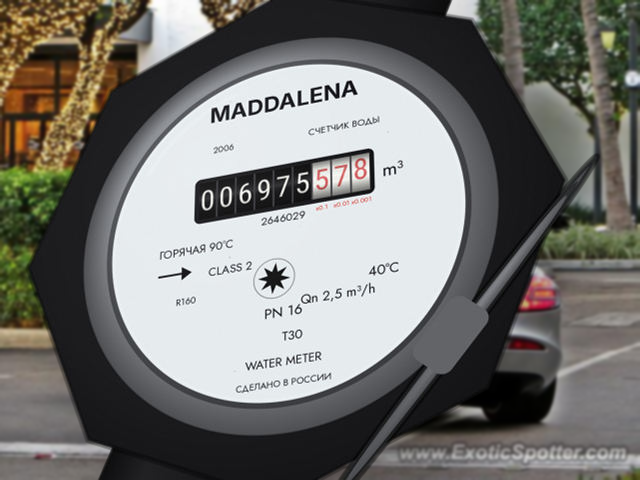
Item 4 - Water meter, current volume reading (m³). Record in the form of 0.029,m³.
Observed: 6975.578,m³
